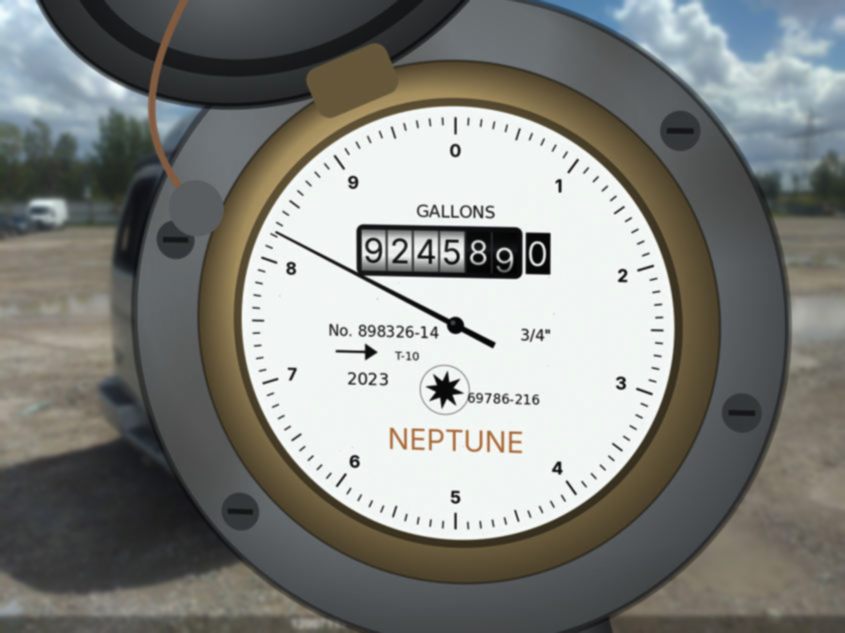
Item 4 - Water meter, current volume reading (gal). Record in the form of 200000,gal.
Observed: 9245888.2,gal
